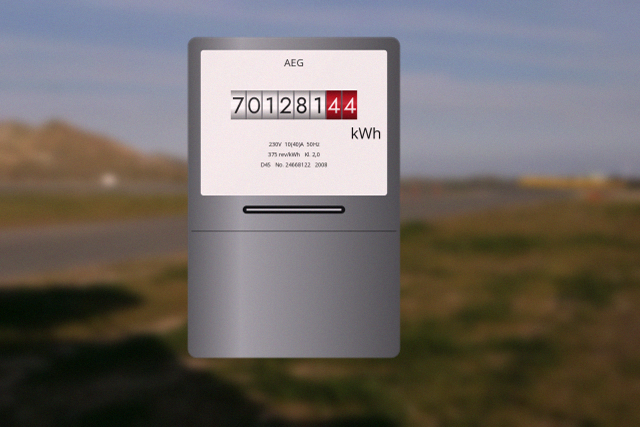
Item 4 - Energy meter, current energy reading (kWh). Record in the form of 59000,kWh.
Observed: 701281.44,kWh
